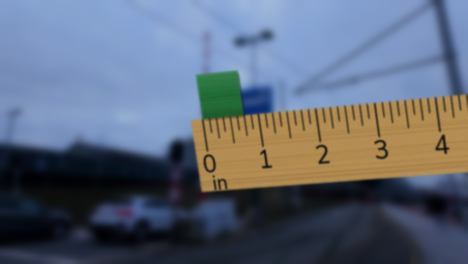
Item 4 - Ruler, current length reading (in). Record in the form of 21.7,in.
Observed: 0.75,in
